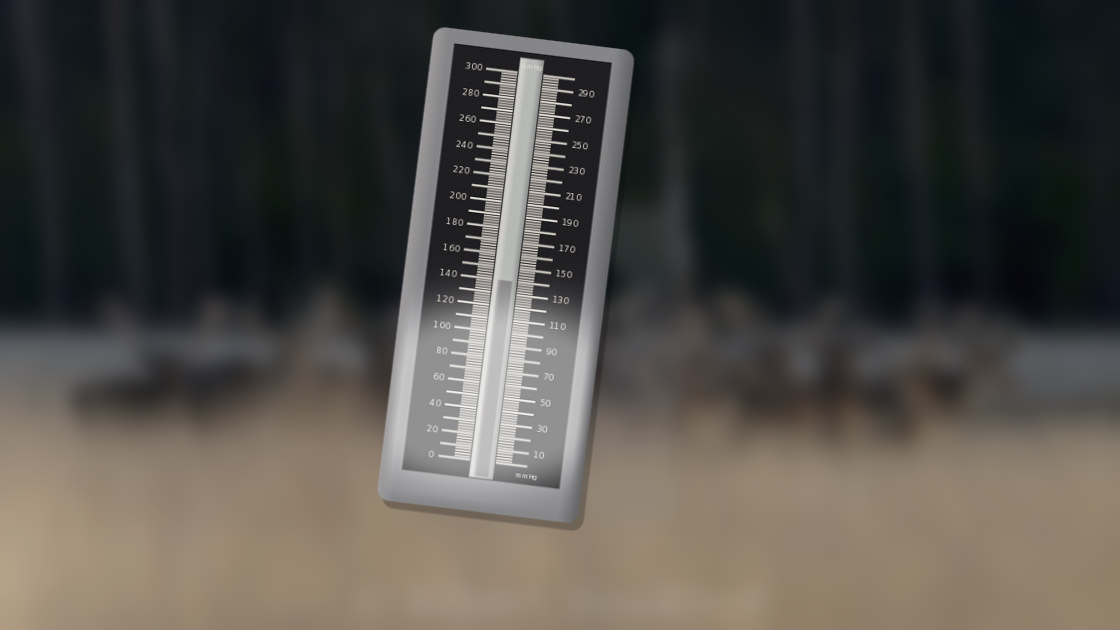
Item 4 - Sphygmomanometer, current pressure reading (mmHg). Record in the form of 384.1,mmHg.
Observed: 140,mmHg
